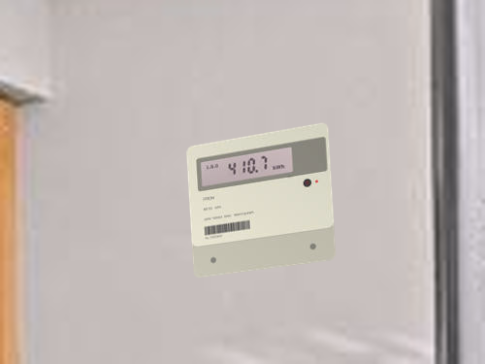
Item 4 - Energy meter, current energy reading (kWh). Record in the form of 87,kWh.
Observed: 410.7,kWh
